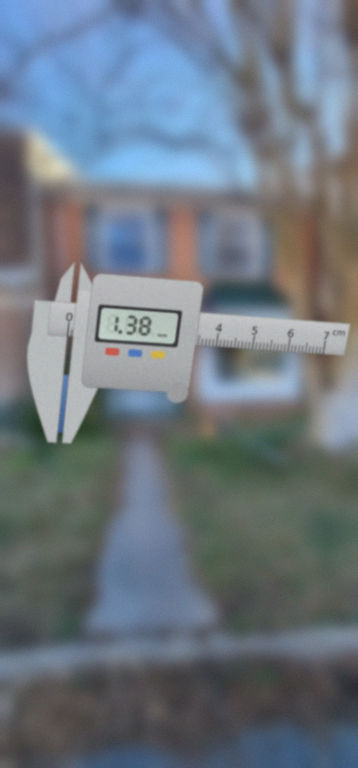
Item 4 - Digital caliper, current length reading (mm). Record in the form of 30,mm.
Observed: 1.38,mm
